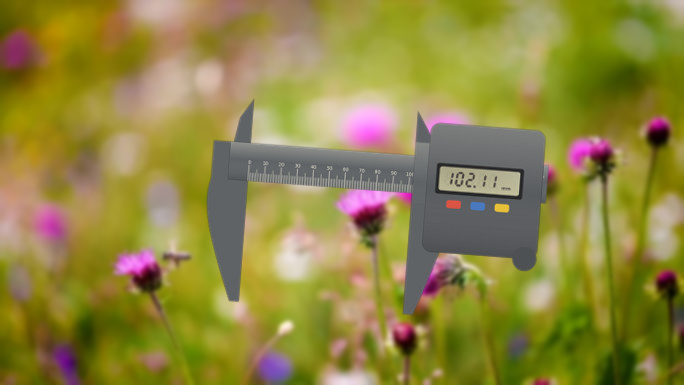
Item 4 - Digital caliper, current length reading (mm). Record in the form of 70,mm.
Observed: 102.11,mm
